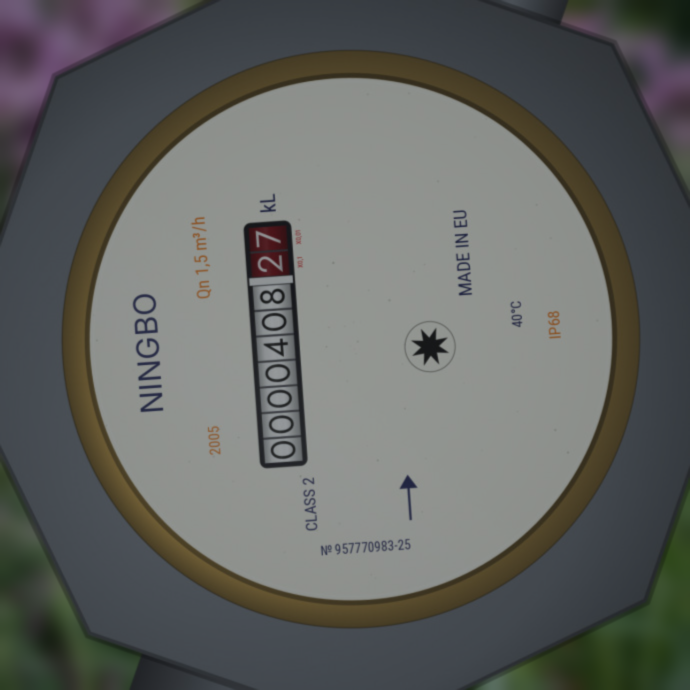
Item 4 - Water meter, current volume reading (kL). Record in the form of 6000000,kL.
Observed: 408.27,kL
